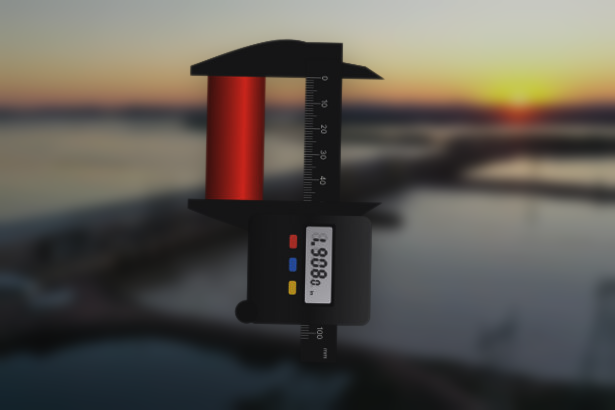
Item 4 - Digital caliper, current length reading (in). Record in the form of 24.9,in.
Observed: 1.9080,in
